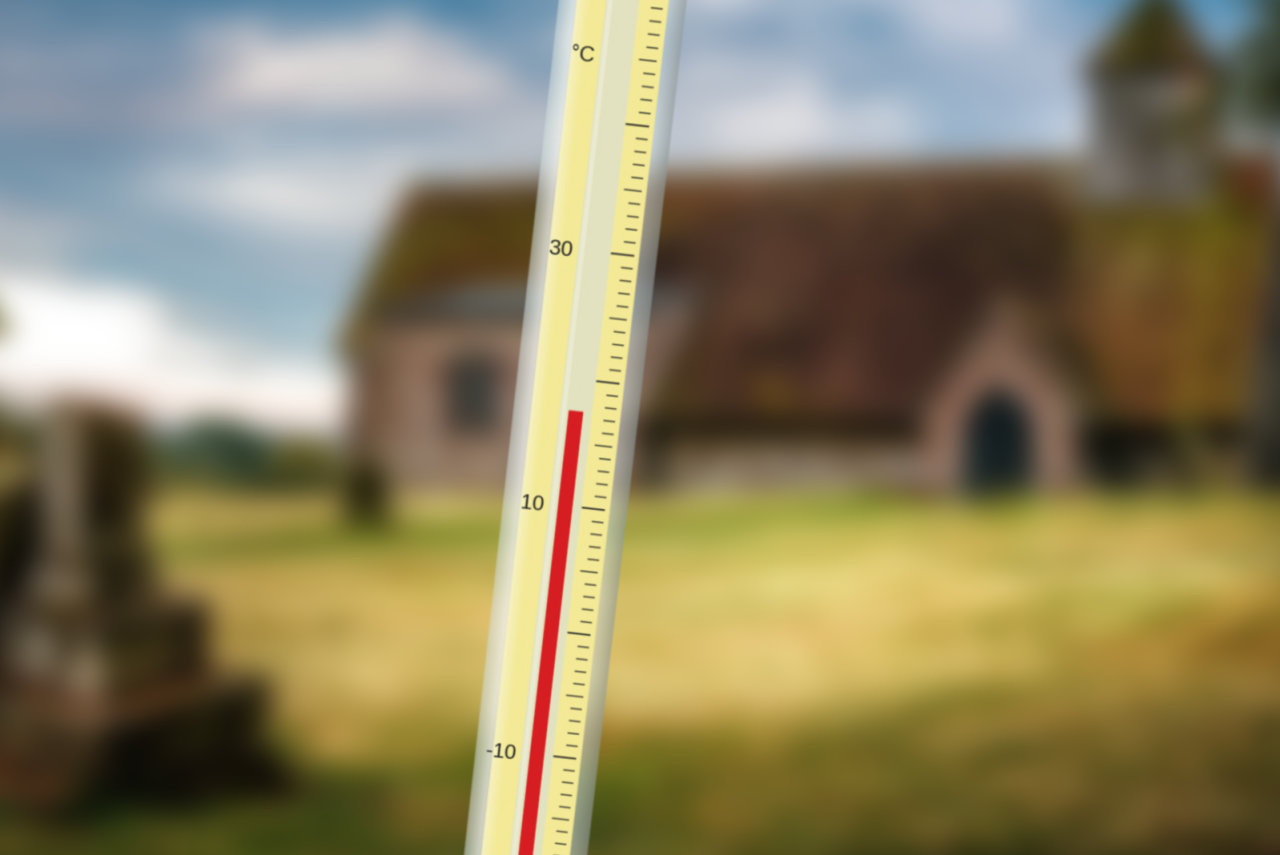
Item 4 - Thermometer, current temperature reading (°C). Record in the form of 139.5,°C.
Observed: 17.5,°C
